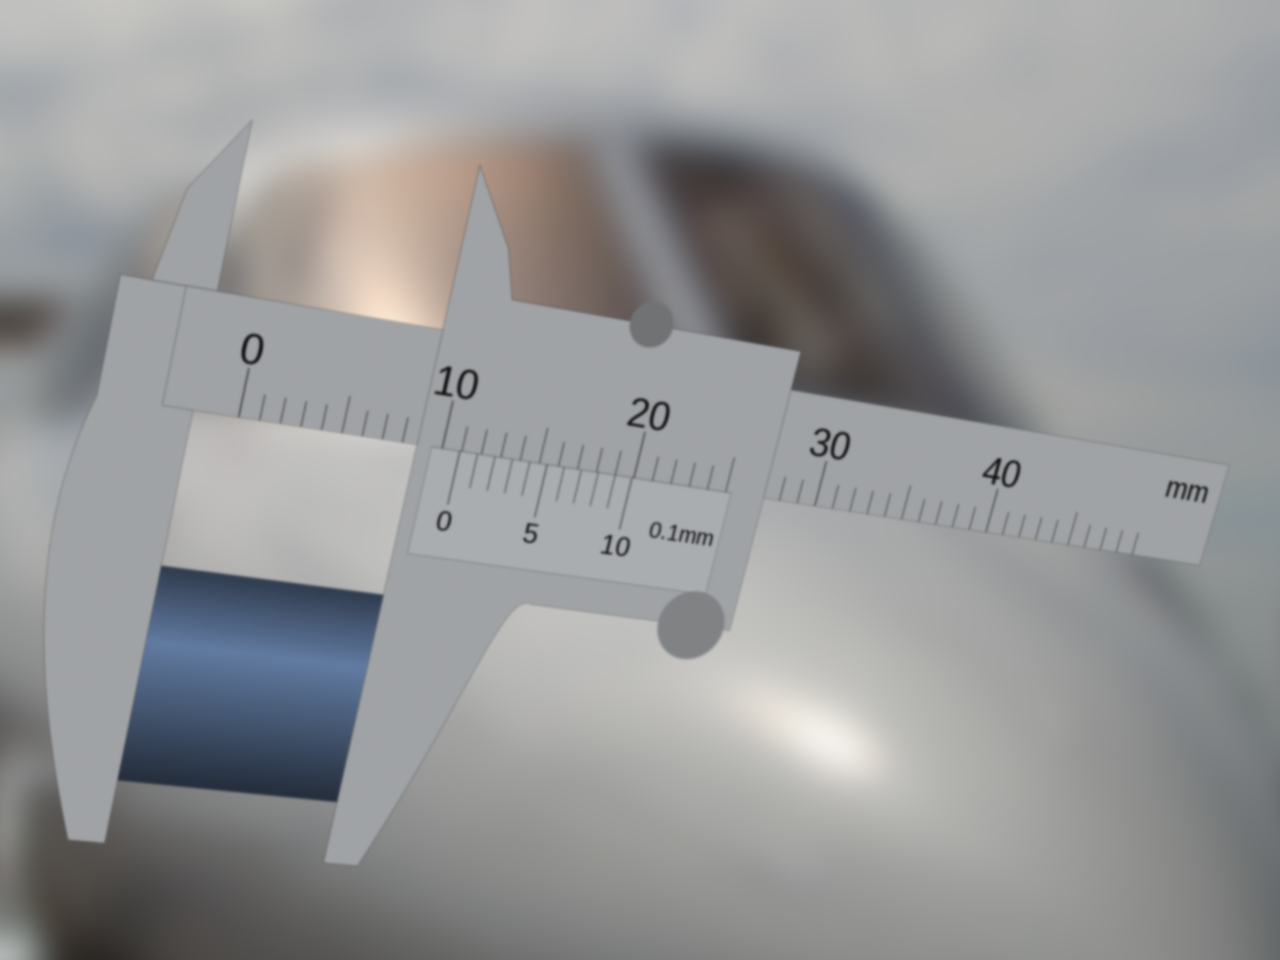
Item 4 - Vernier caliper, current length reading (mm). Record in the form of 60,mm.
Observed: 10.9,mm
